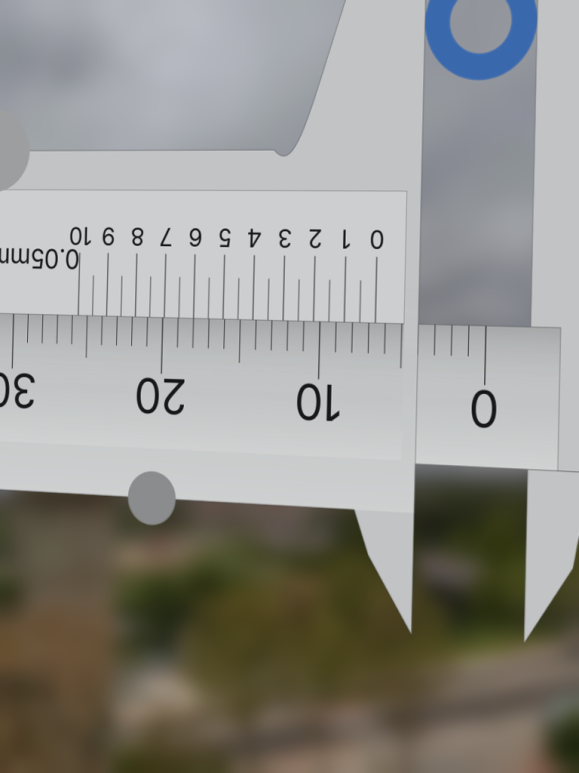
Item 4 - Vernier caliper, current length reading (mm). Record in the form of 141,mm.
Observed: 6.6,mm
